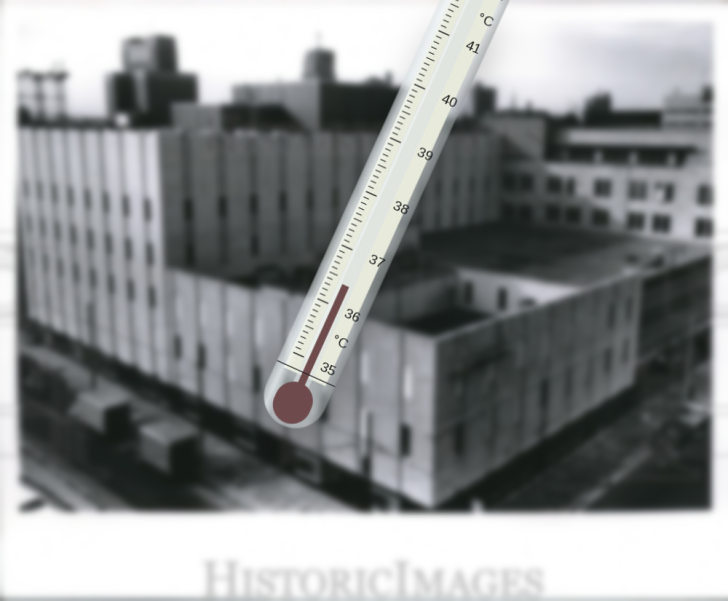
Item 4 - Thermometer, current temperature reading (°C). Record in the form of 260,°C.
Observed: 36.4,°C
